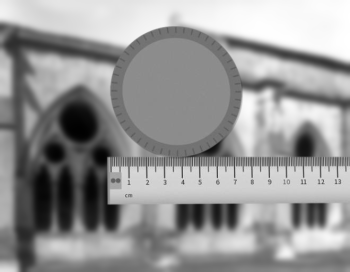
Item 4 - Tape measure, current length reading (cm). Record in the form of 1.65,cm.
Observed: 7.5,cm
